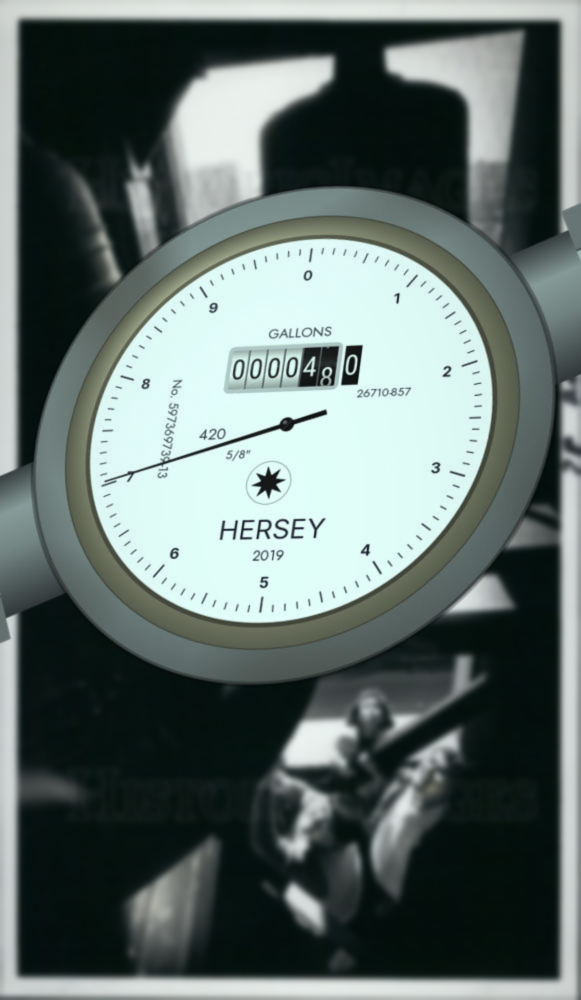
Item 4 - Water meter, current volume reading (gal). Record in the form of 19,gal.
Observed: 477.0,gal
